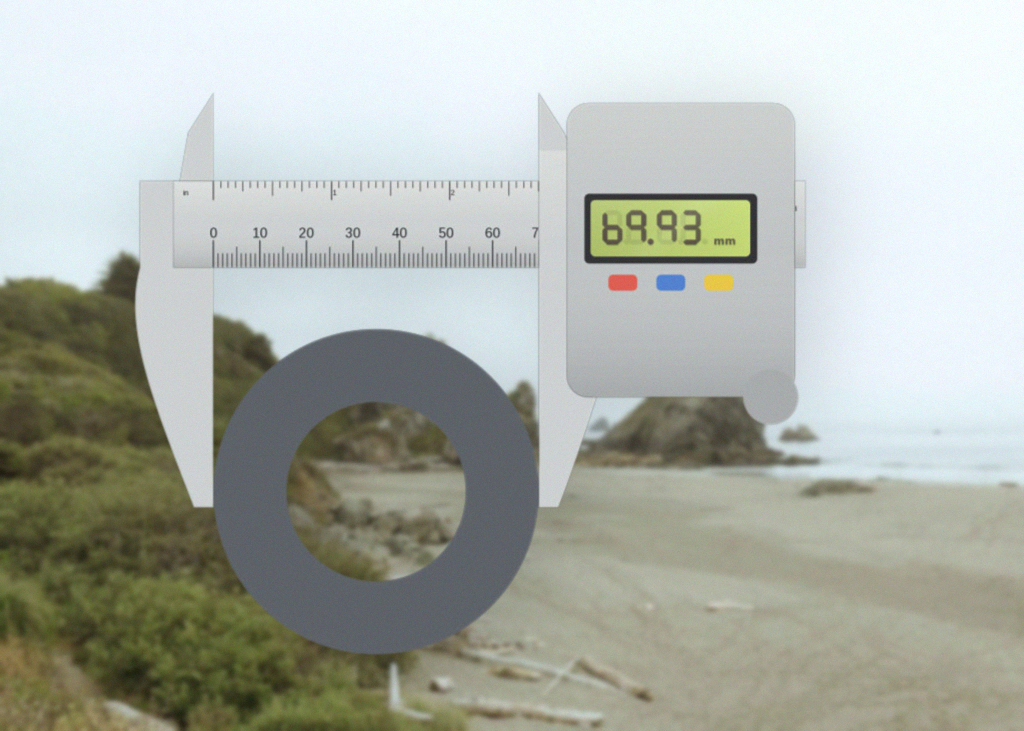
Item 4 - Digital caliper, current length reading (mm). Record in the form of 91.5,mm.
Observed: 69.93,mm
